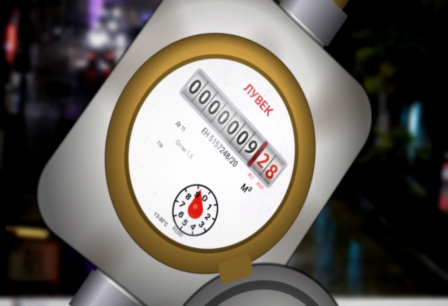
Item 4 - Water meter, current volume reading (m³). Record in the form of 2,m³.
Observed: 9.279,m³
